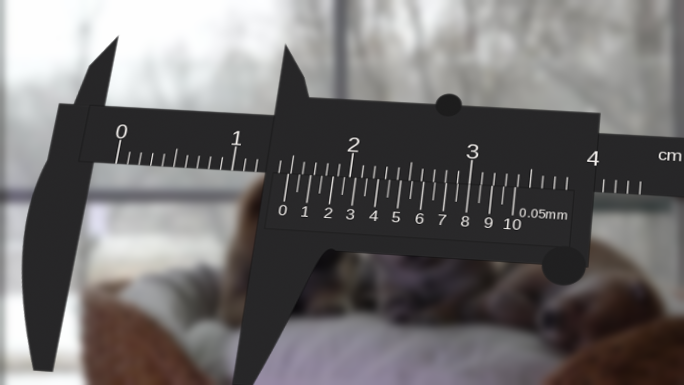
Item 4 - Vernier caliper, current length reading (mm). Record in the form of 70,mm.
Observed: 14.8,mm
